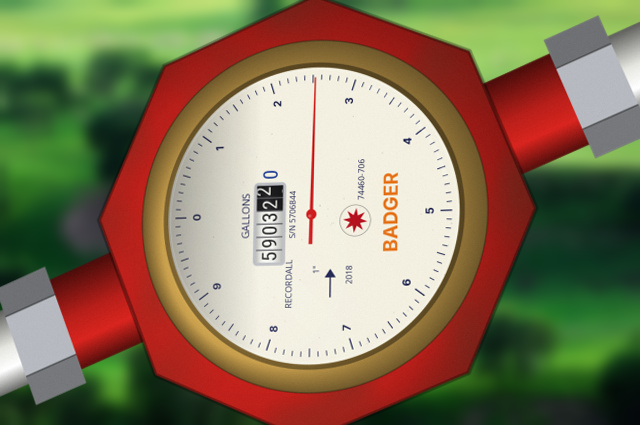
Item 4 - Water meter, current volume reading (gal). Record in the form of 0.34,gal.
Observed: 5903222.5,gal
